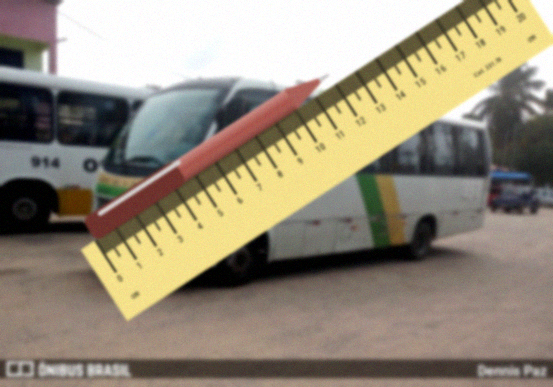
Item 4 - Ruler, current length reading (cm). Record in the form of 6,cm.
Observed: 12,cm
